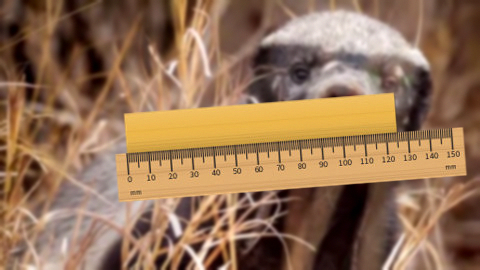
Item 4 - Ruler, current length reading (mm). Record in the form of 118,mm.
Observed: 125,mm
